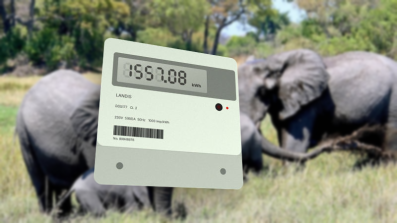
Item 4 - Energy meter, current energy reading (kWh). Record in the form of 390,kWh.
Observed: 1557.08,kWh
